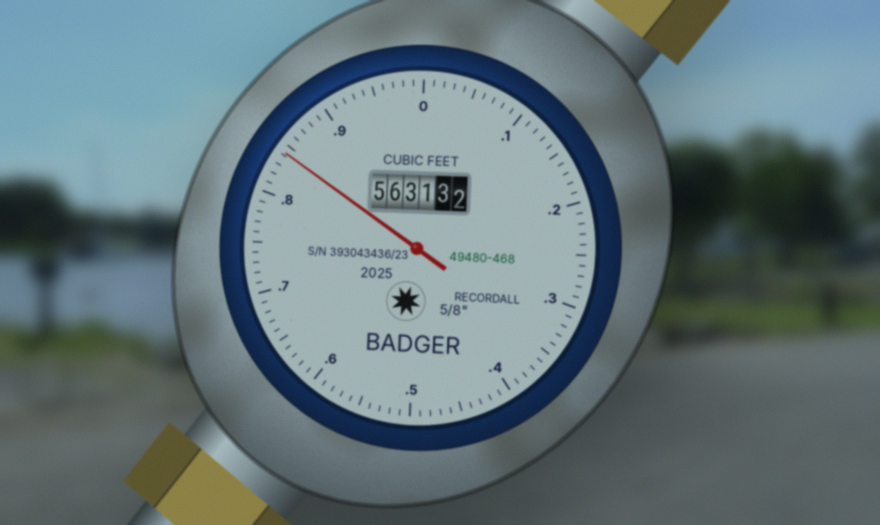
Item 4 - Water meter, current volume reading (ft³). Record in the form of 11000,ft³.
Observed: 563131.84,ft³
